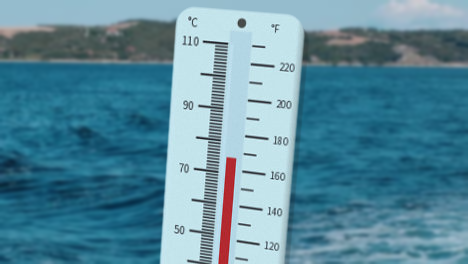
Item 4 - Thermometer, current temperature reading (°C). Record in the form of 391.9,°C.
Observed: 75,°C
